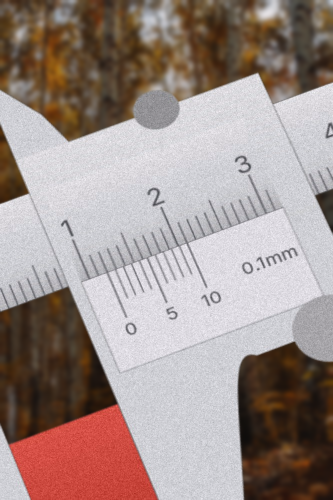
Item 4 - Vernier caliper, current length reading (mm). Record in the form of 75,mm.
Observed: 12.0,mm
